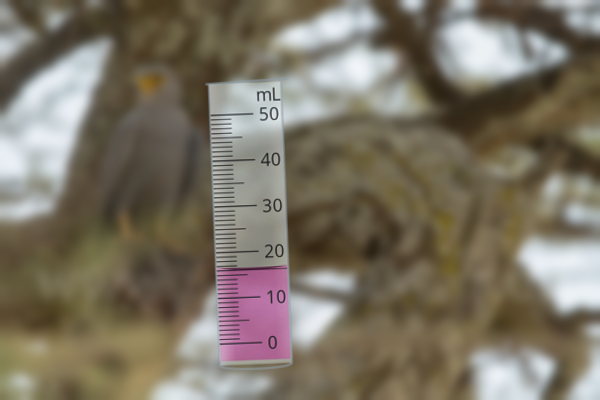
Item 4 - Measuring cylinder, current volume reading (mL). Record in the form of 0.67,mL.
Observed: 16,mL
